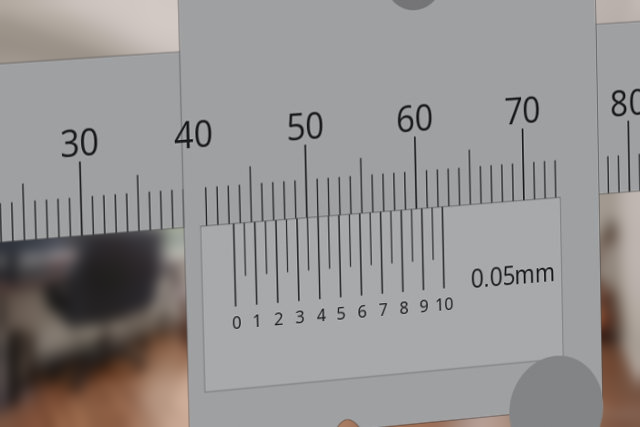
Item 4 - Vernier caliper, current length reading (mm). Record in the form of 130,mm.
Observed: 43.4,mm
